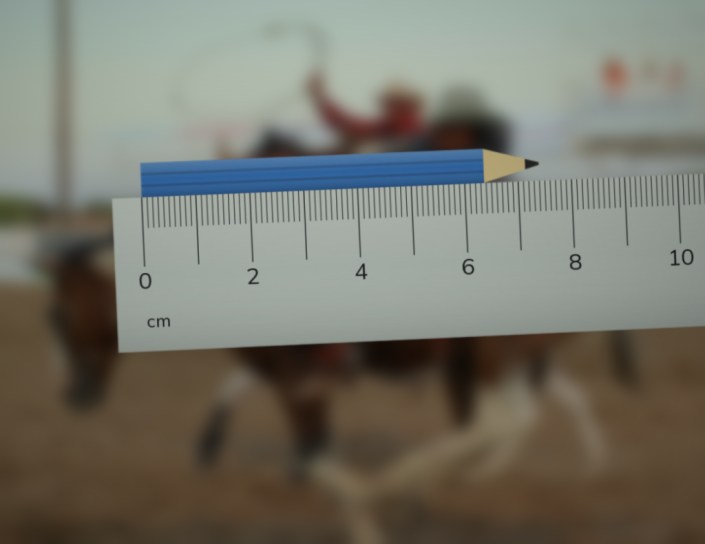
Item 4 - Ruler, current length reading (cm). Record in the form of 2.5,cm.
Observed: 7.4,cm
